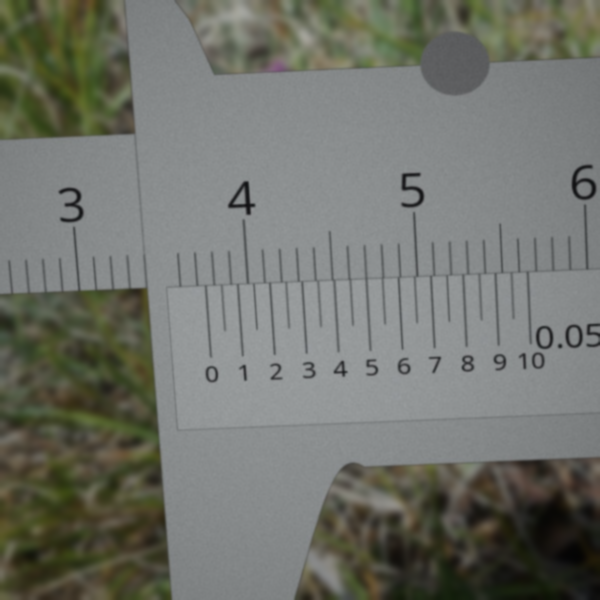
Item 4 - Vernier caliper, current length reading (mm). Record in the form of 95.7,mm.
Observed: 37.5,mm
